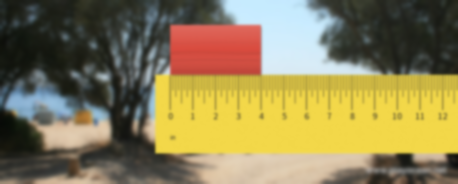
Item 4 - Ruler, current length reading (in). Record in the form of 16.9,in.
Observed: 4,in
